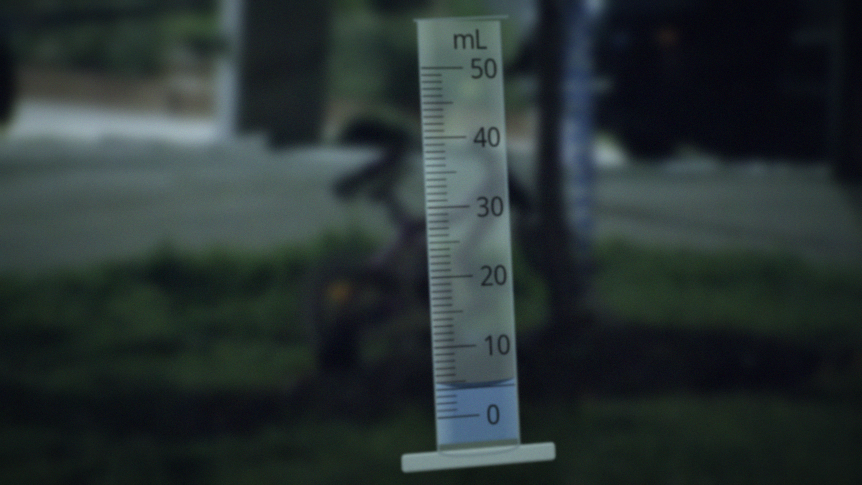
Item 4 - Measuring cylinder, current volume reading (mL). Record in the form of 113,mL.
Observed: 4,mL
